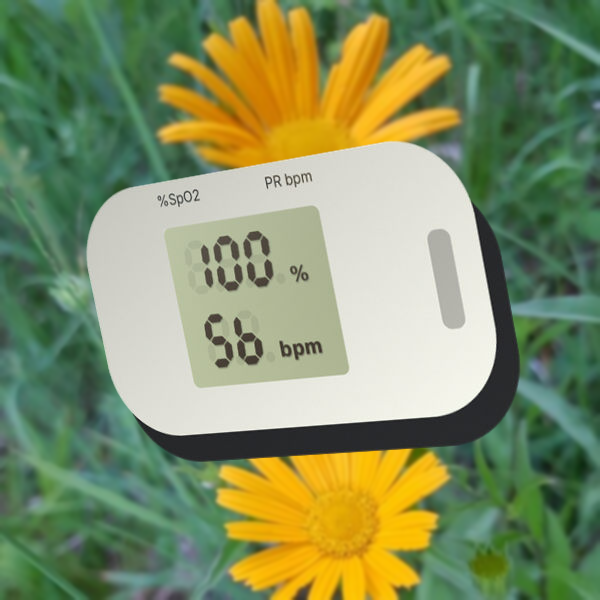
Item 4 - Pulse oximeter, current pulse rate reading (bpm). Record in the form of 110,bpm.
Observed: 56,bpm
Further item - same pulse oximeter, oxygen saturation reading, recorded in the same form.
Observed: 100,%
